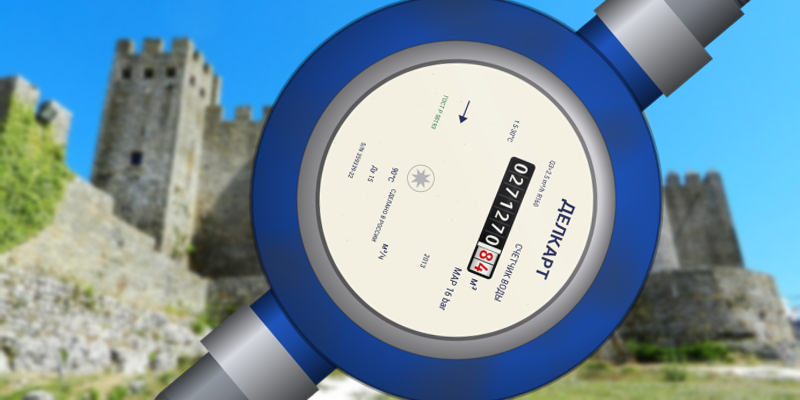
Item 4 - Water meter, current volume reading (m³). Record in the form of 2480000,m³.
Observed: 271270.84,m³
